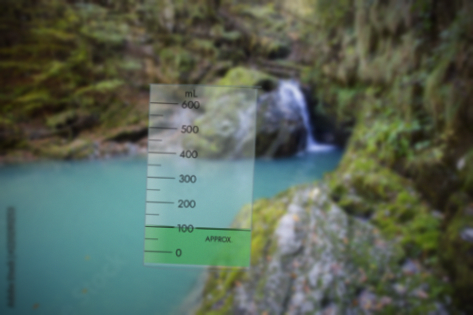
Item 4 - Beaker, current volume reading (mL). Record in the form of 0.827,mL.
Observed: 100,mL
